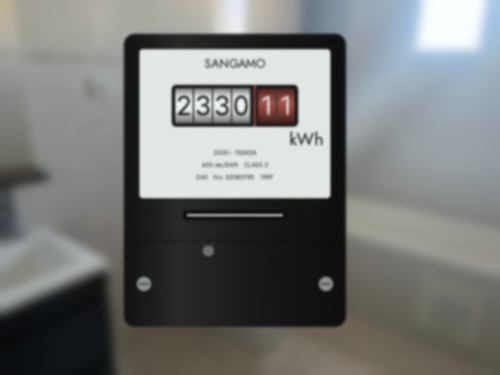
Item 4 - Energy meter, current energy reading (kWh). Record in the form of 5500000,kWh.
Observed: 2330.11,kWh
